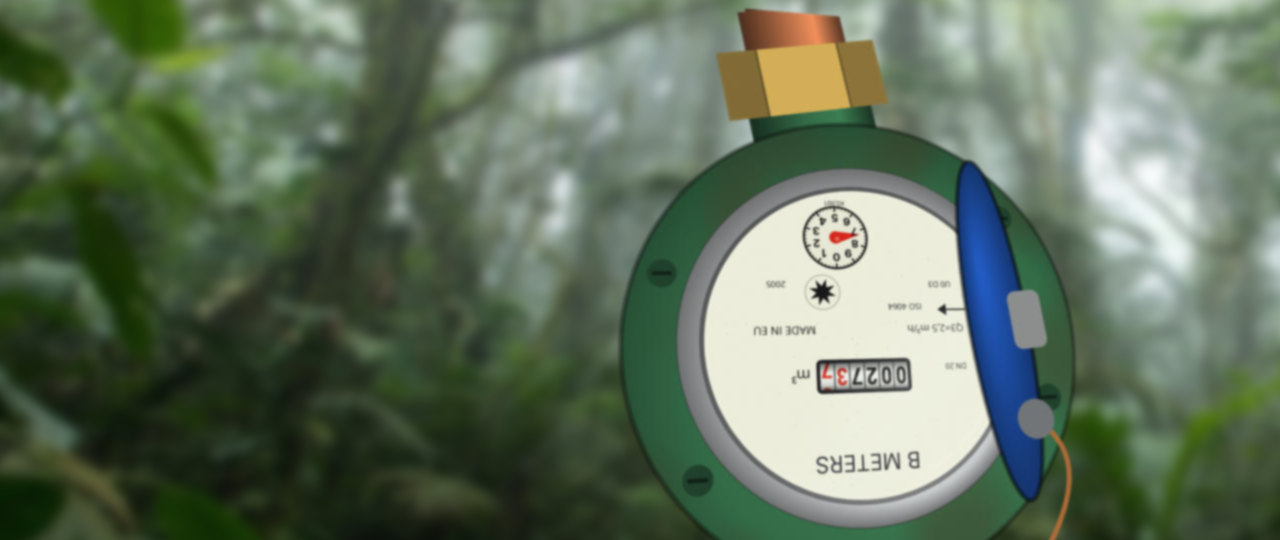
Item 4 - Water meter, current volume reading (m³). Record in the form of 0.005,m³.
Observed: 27.367,m³
